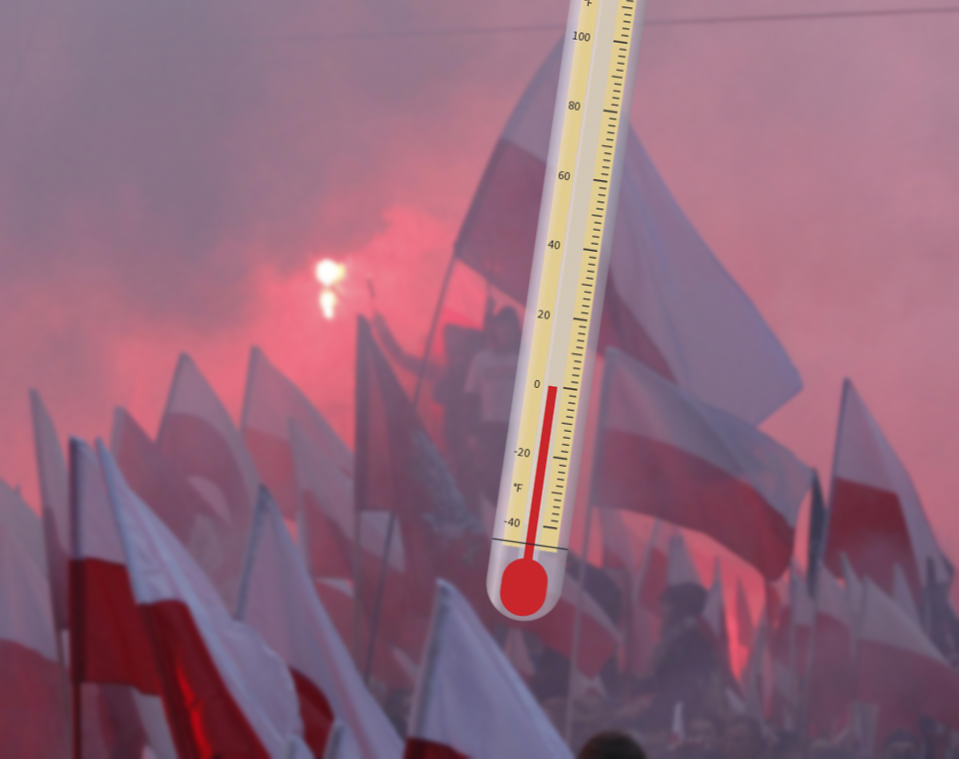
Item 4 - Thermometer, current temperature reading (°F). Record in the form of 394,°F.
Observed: 0,°F
